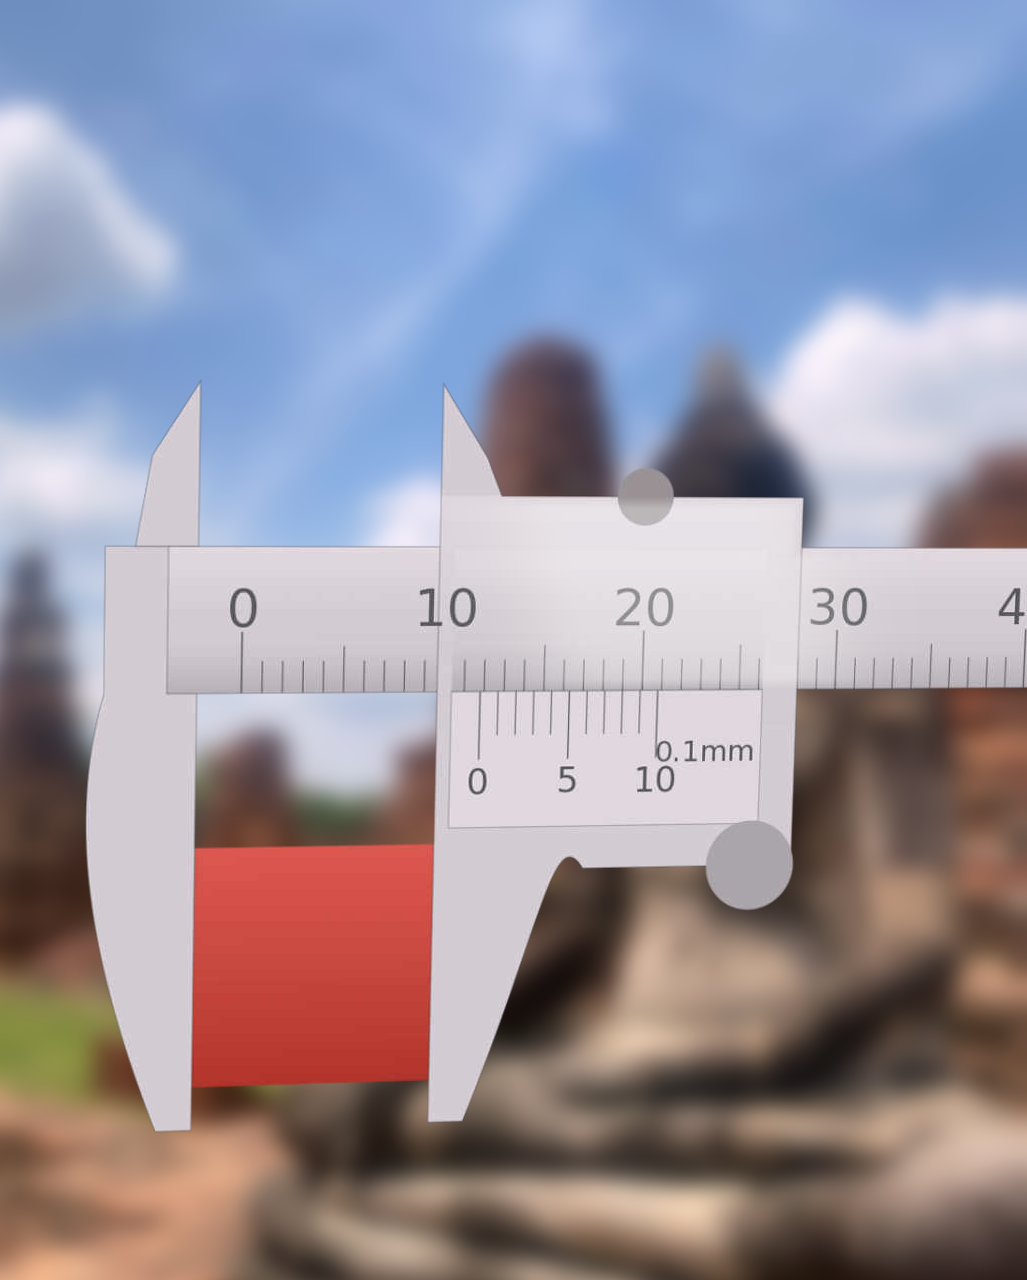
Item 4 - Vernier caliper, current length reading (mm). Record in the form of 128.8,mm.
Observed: 11.8,mm
